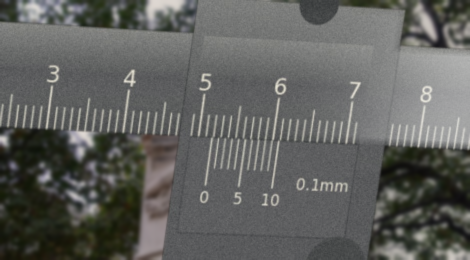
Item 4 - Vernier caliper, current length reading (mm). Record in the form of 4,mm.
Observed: 51.8,mm
